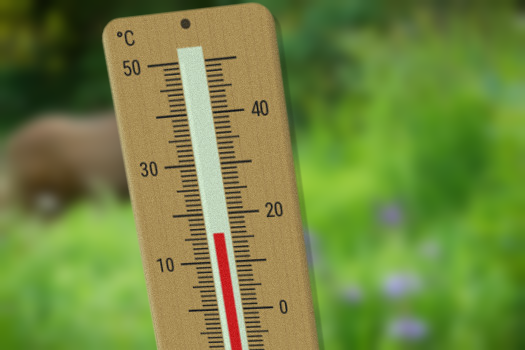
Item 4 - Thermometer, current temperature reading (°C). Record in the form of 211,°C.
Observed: 16,°C
